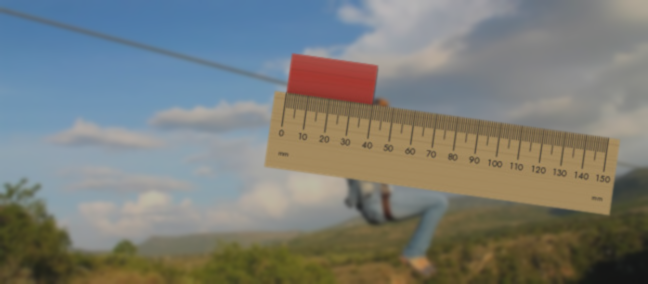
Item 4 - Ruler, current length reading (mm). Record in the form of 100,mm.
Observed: 40,mm
